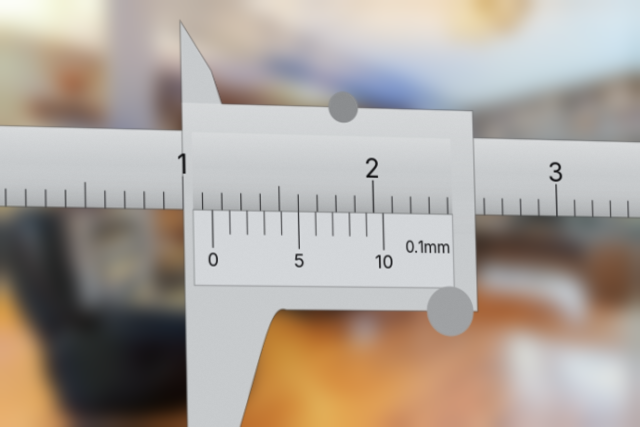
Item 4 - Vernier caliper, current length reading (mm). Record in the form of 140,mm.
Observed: 11.5,mm
